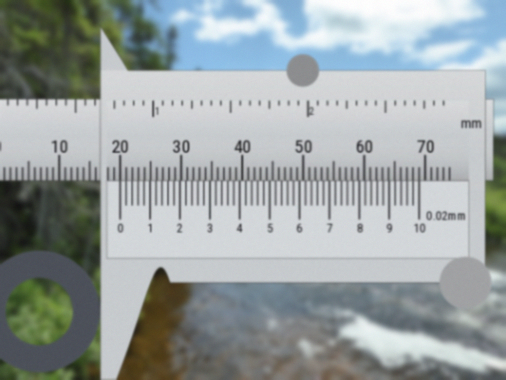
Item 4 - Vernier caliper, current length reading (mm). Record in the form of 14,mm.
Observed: 20.0,mm
